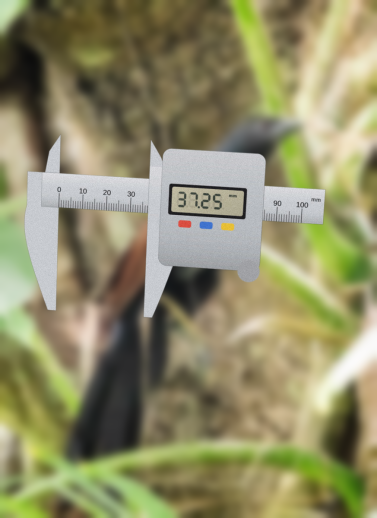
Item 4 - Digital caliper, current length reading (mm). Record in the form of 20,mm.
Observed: 37.25,mm
